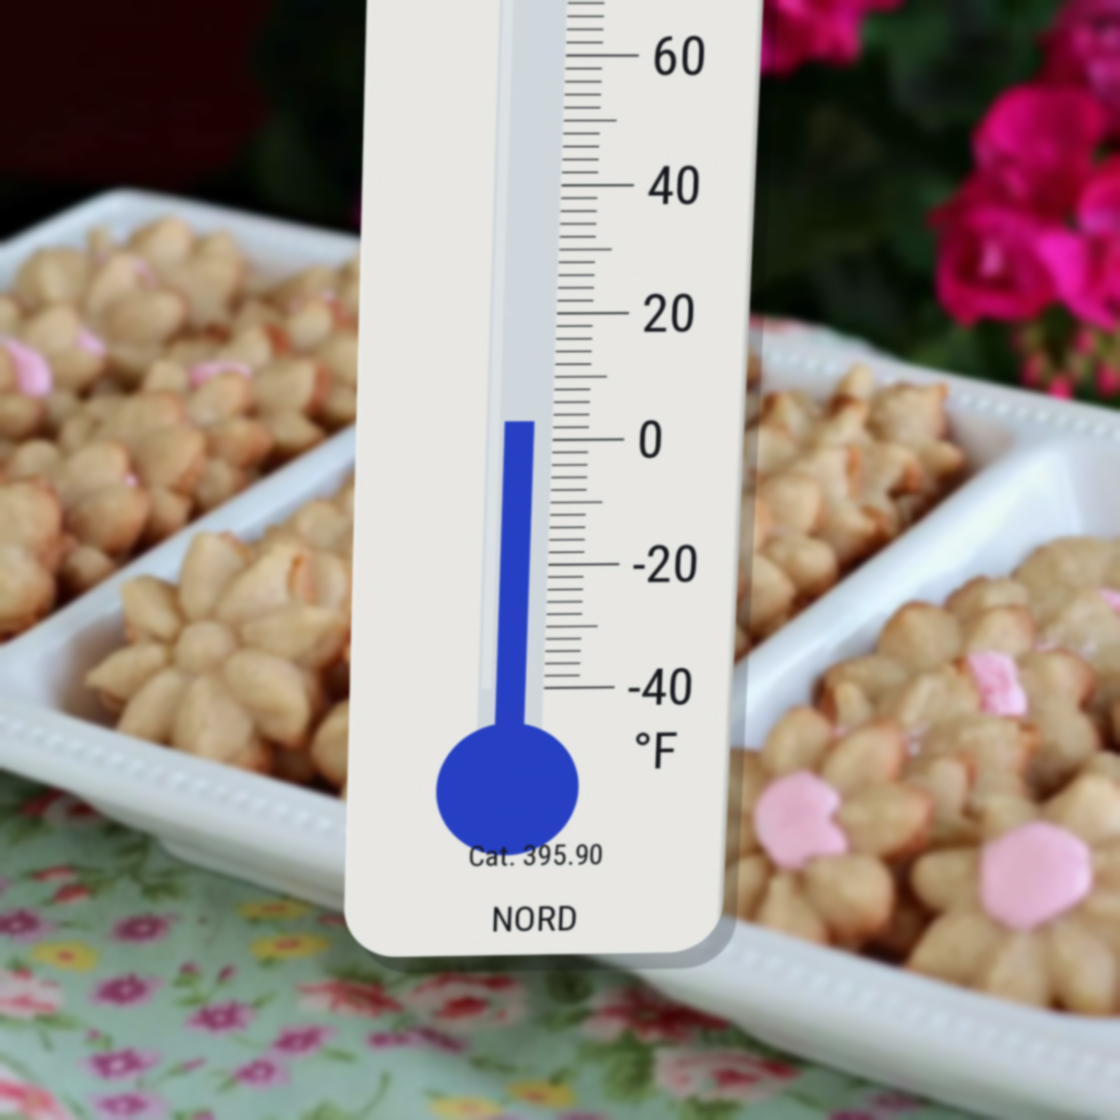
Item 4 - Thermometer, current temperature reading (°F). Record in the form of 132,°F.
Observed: 3,°F
